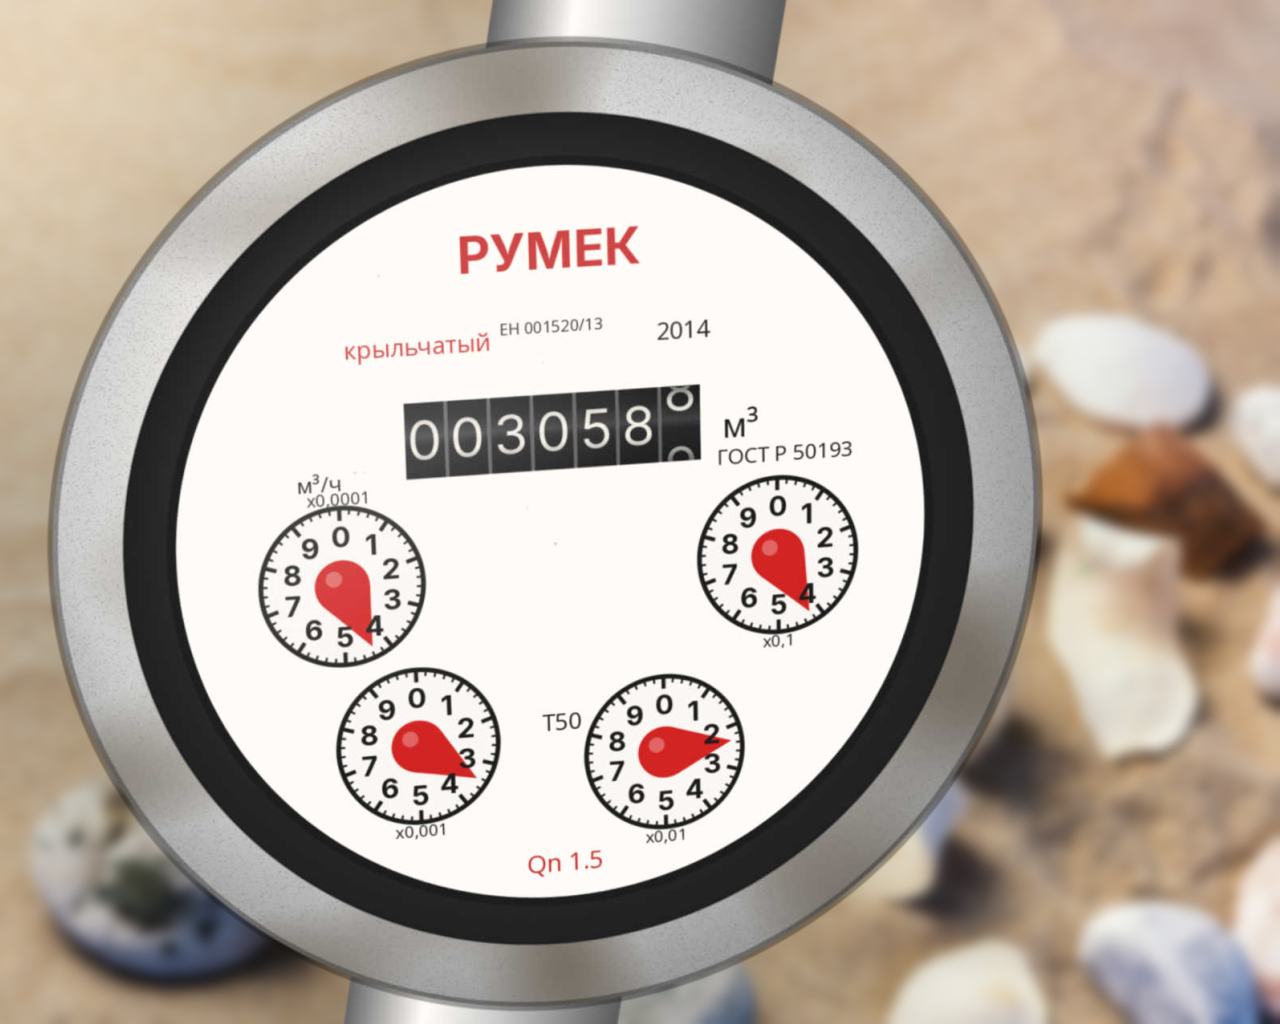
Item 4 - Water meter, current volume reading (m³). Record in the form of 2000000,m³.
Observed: 30588.4234,m³
